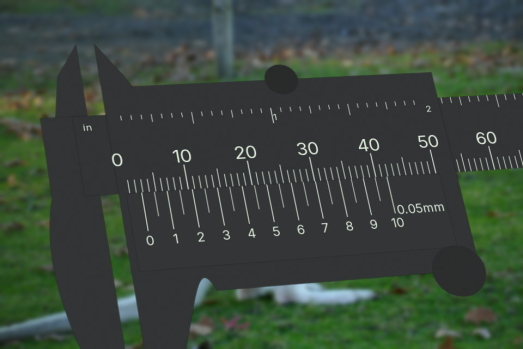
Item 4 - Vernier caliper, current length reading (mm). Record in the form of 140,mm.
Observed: 2.8,mm
